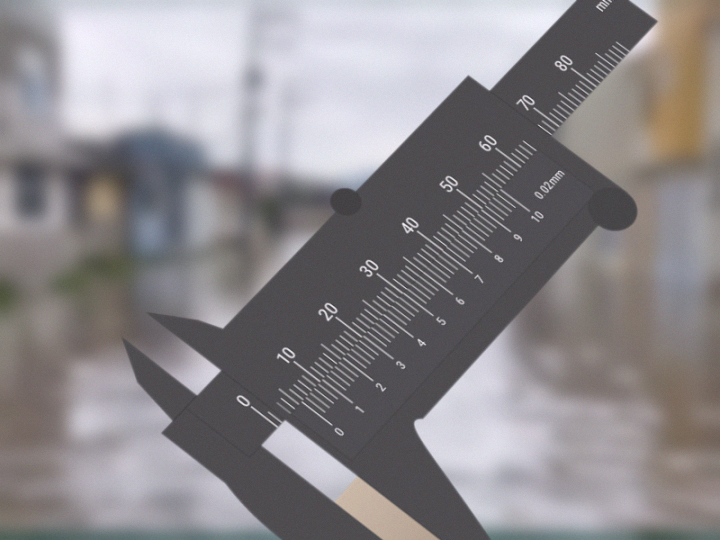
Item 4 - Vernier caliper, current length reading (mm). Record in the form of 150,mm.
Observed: 5.6,mm
